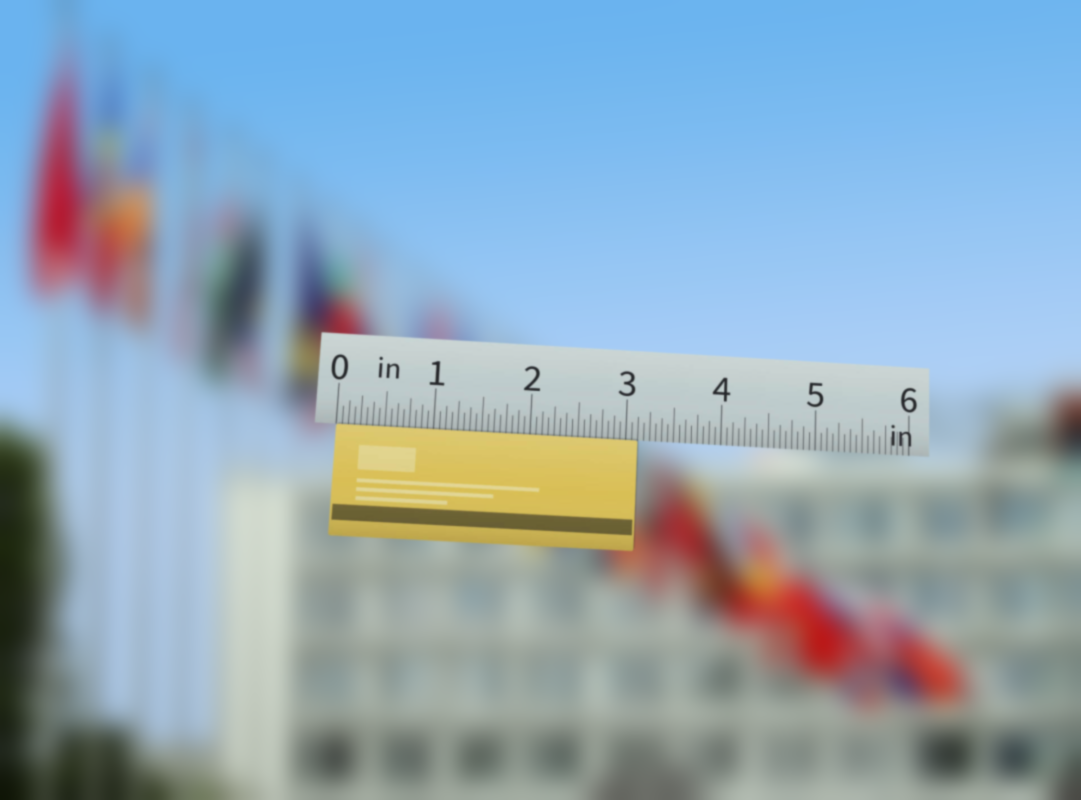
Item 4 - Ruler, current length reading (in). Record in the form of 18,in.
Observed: 3.125,in
